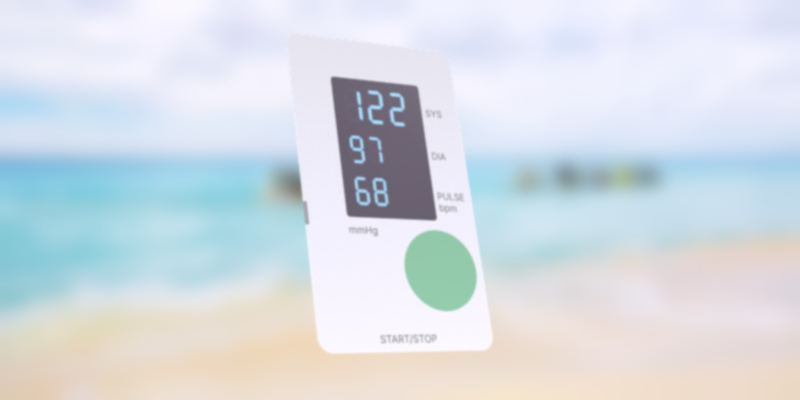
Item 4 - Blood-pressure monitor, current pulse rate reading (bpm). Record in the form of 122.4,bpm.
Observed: 68,bpm
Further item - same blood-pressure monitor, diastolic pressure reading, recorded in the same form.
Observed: 97,mmHg
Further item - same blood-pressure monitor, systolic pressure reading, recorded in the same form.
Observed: 122,mmHg
